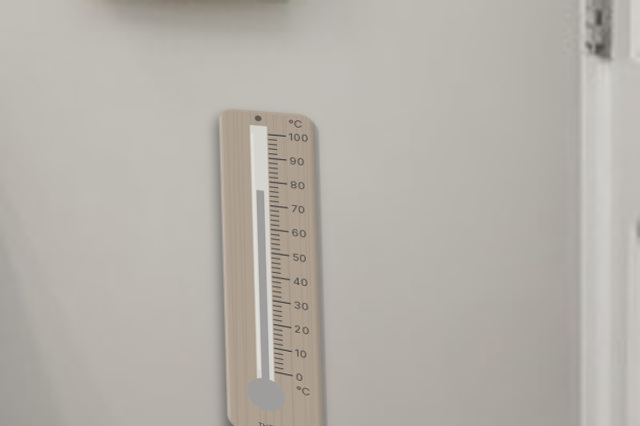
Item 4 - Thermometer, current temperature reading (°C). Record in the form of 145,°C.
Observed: 76,°C
